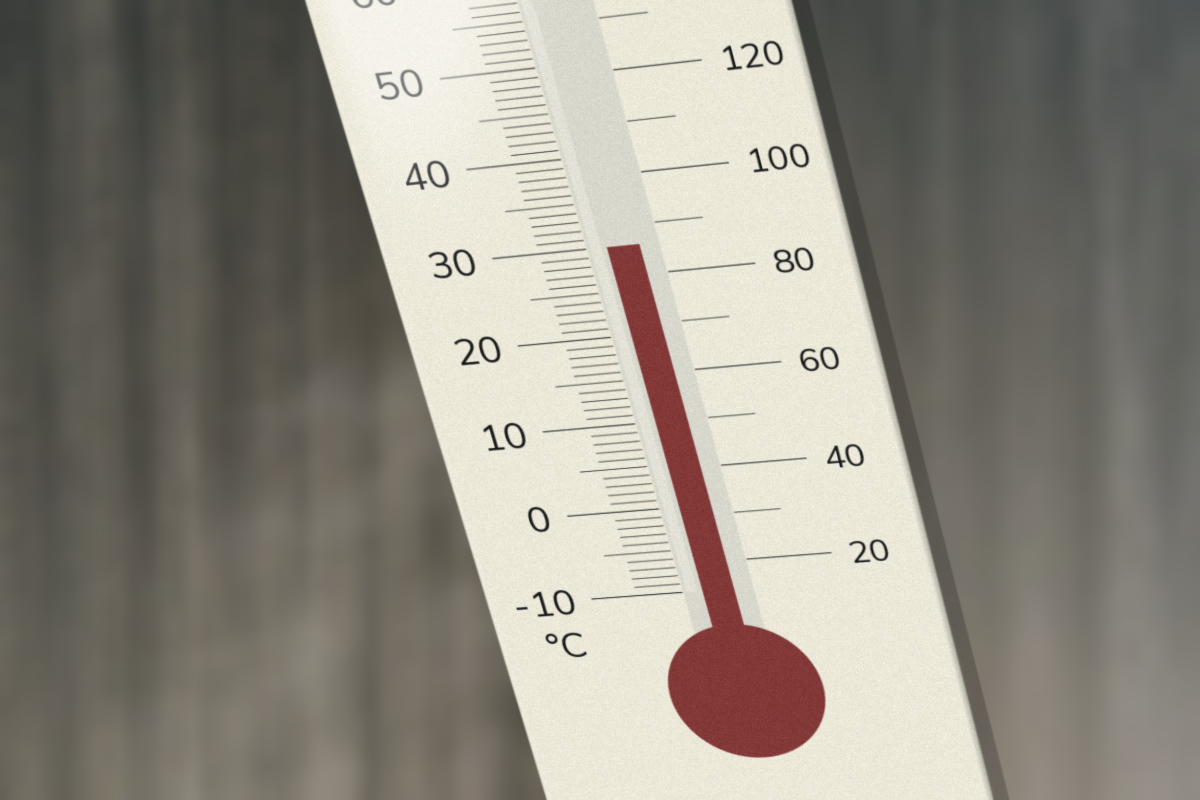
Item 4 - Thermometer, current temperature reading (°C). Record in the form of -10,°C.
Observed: 30,°C
